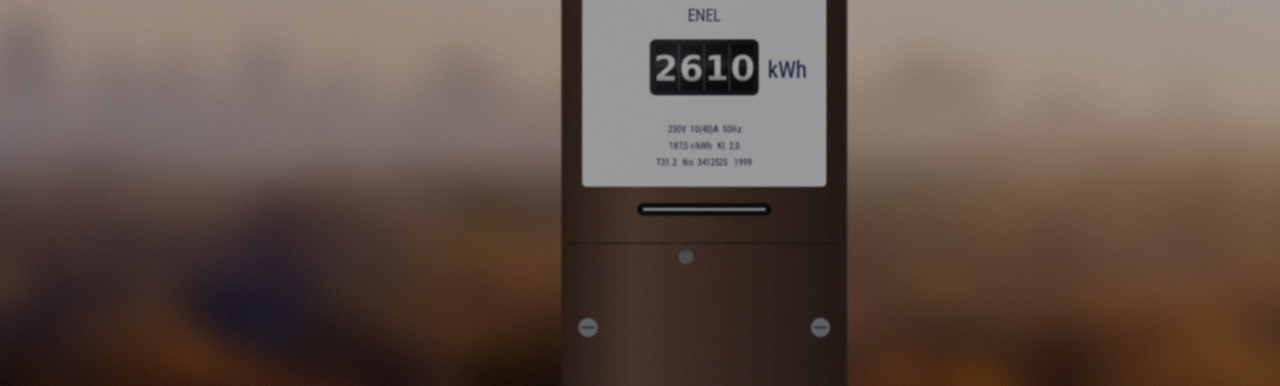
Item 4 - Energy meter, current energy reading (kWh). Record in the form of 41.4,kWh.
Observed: 2610,kWh
